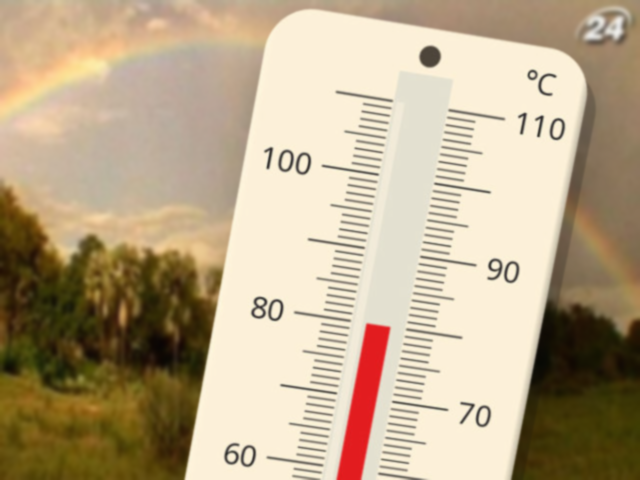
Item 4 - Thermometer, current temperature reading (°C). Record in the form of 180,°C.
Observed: 80,°C
